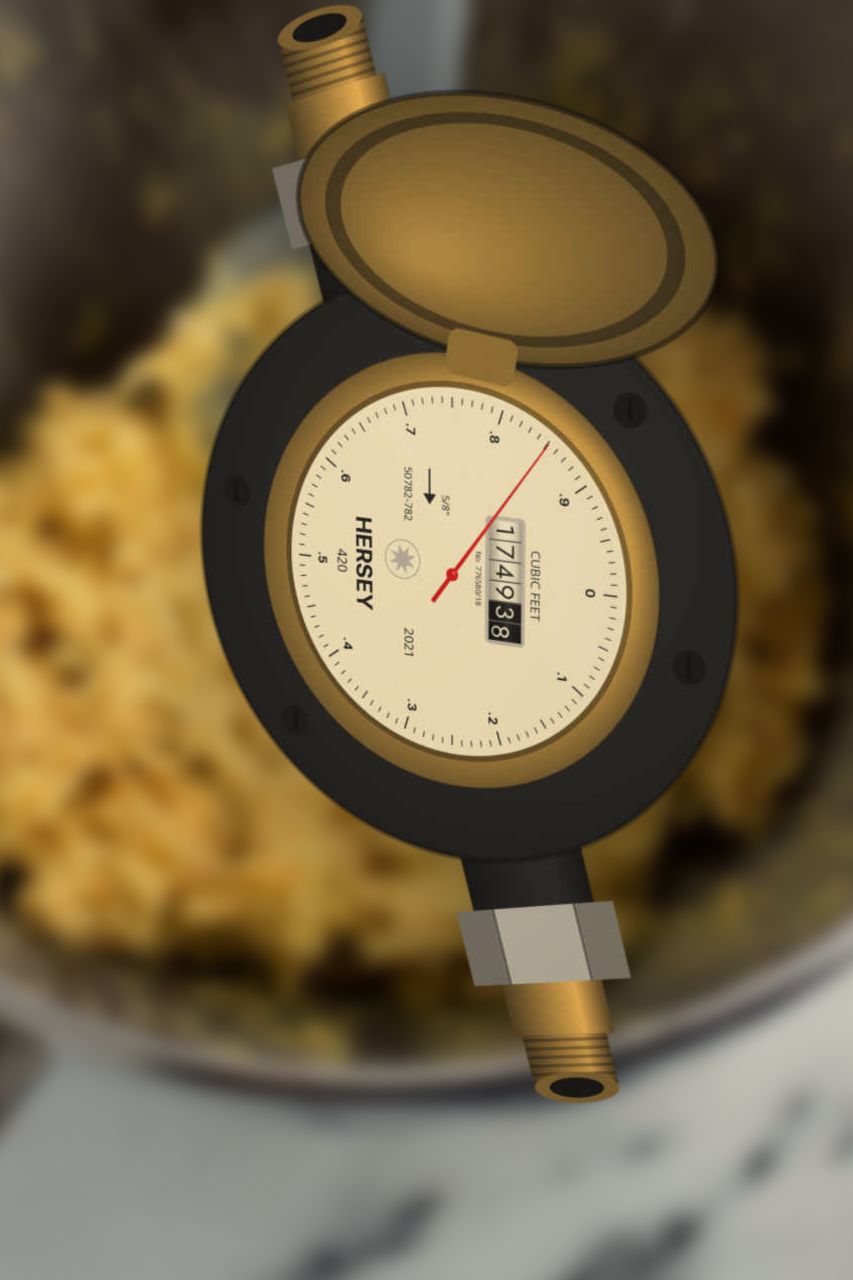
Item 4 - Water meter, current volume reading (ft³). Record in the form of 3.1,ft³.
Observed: 174937.85,ft³
